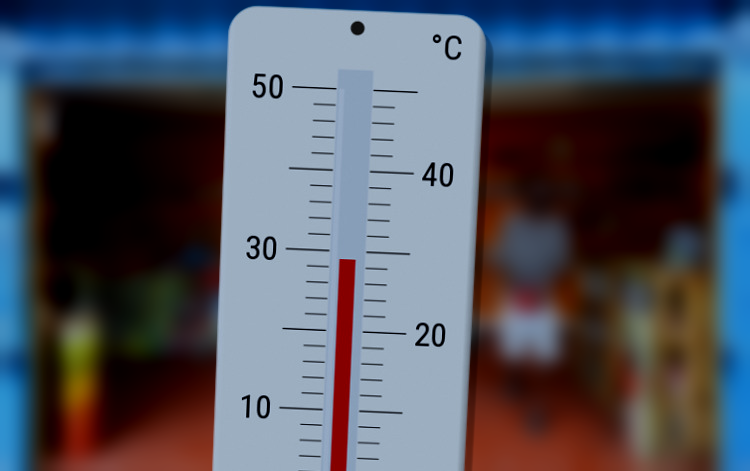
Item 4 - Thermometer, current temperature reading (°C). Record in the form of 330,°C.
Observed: 29,°C
